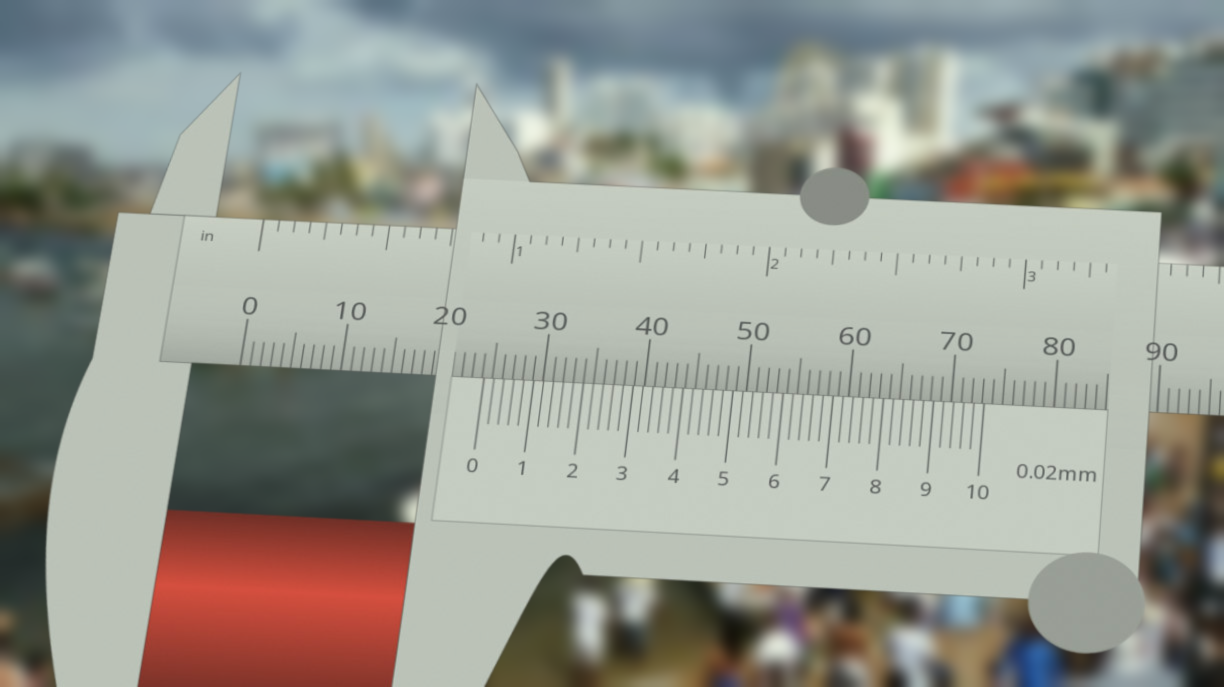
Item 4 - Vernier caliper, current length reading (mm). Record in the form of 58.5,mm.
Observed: 24.2,mm
